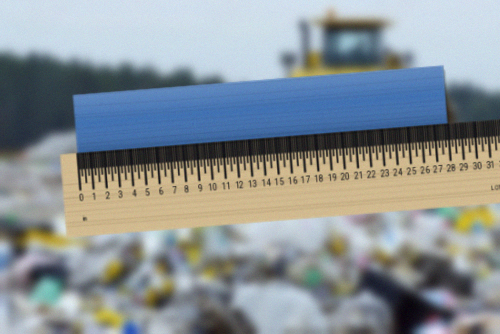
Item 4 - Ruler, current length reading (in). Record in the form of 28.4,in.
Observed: 28,in
